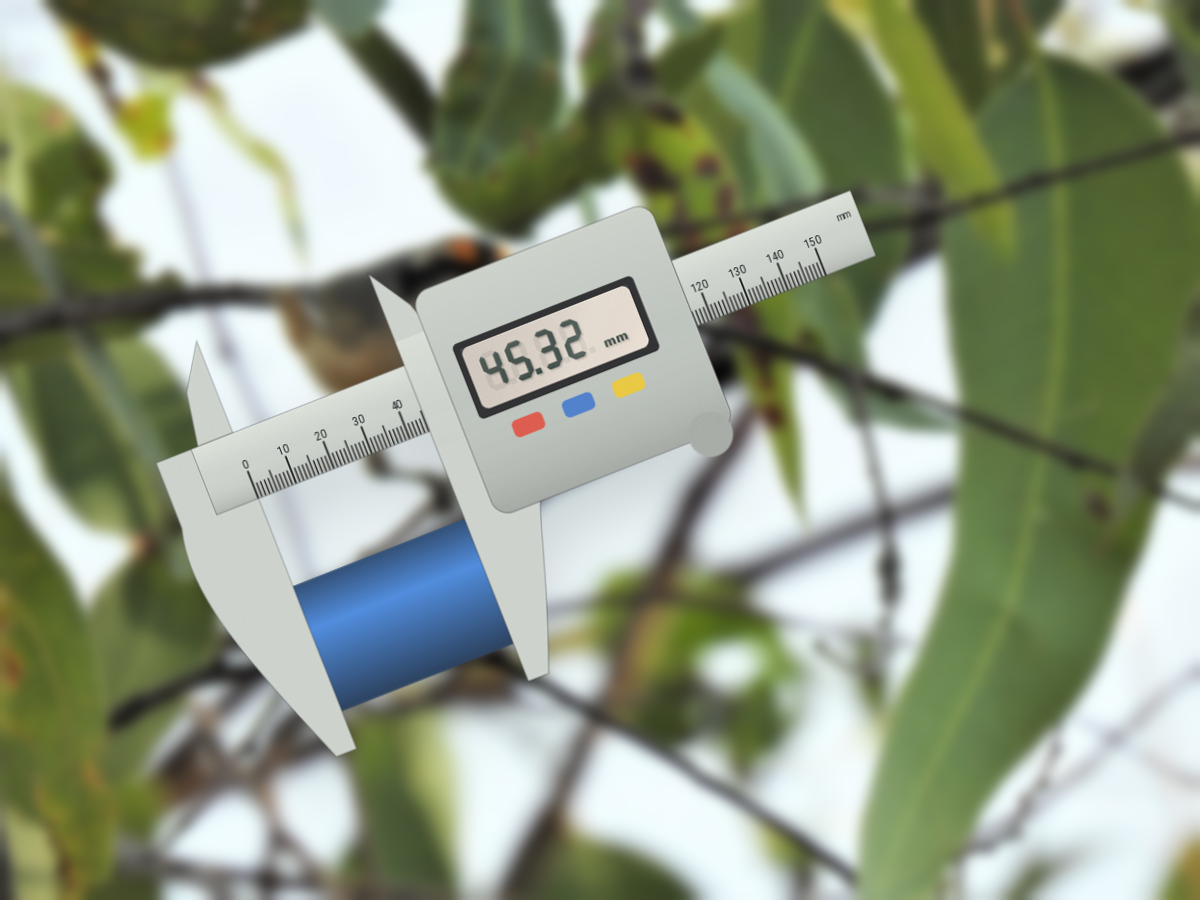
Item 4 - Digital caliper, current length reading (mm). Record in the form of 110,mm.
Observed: 45.32,mm
